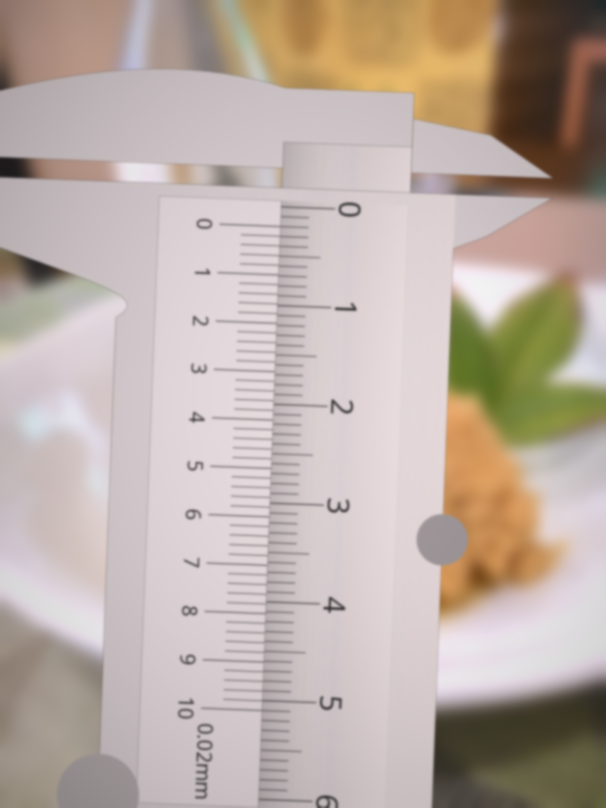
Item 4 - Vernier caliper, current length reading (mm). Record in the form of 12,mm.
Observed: 2.0,mm
